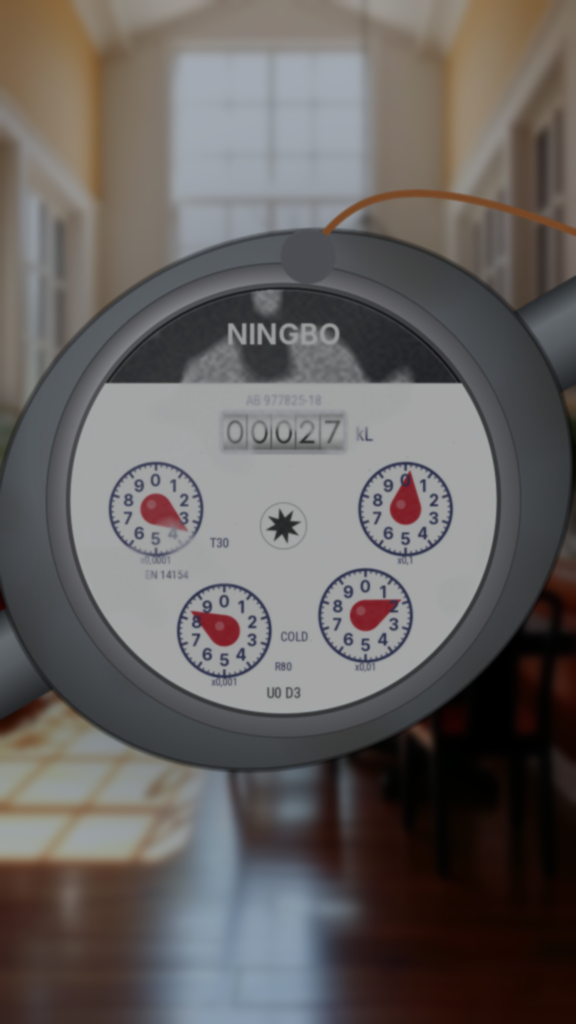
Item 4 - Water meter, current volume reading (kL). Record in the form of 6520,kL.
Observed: 27.0183,kL
